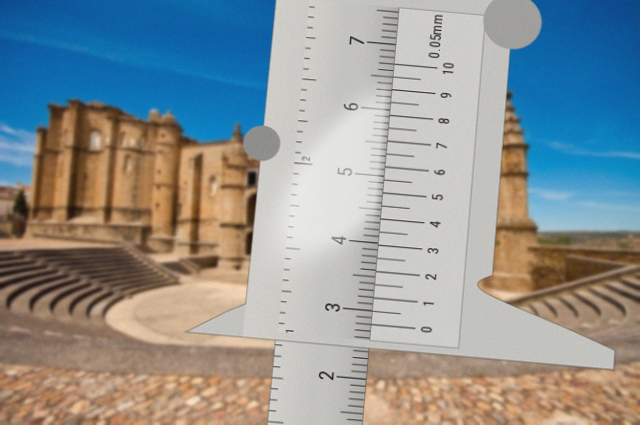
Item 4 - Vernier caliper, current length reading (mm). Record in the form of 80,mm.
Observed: 28.0,mm
